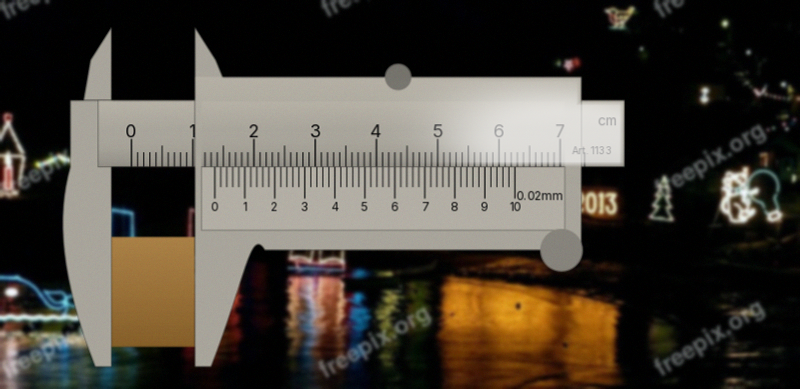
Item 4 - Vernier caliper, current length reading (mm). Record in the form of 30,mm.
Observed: 13.6,mm
